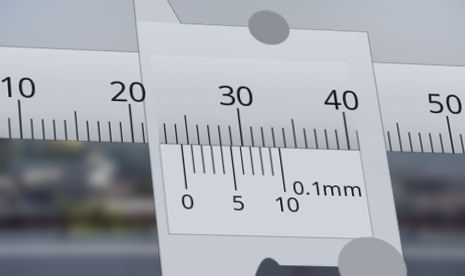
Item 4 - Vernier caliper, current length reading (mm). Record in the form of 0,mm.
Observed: 24.4,mm
